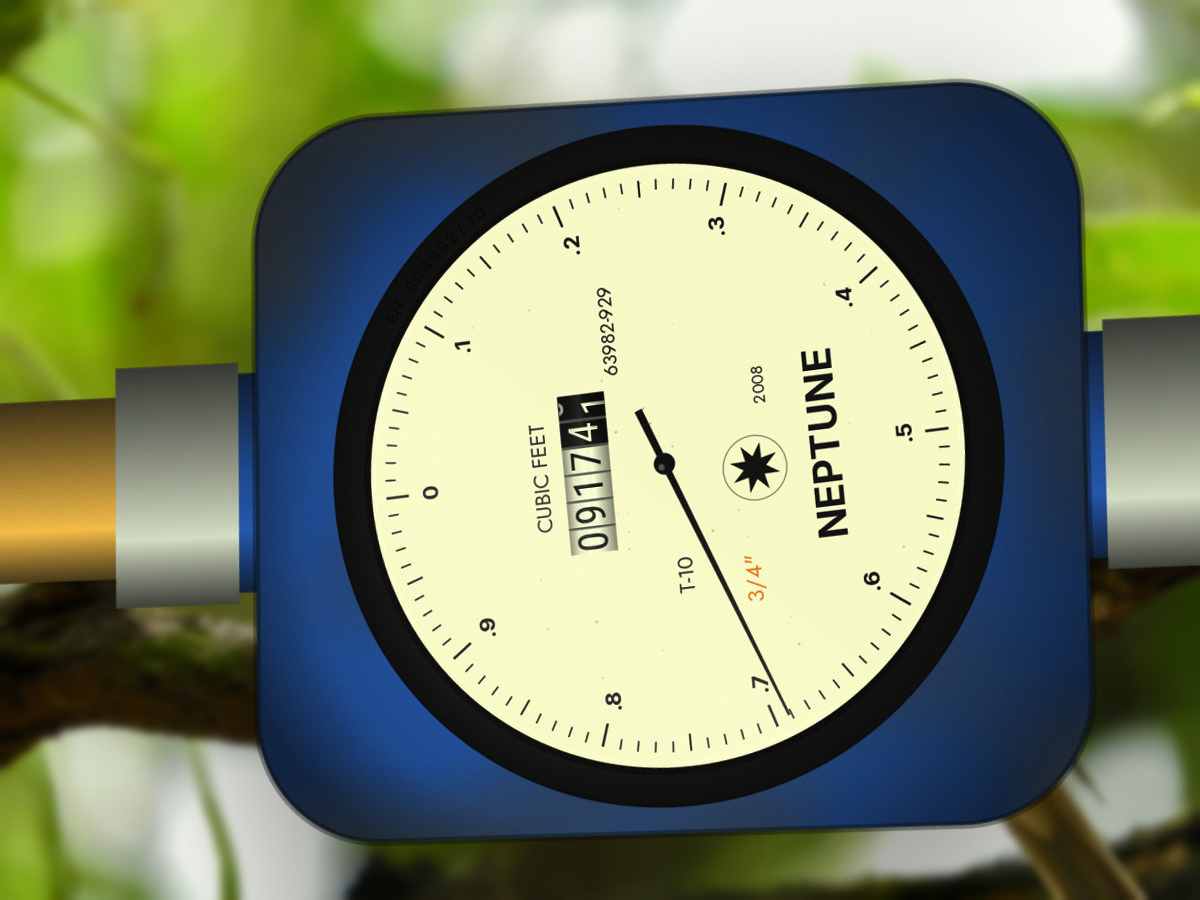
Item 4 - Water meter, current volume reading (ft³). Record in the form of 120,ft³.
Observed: 91740.69,ft³
